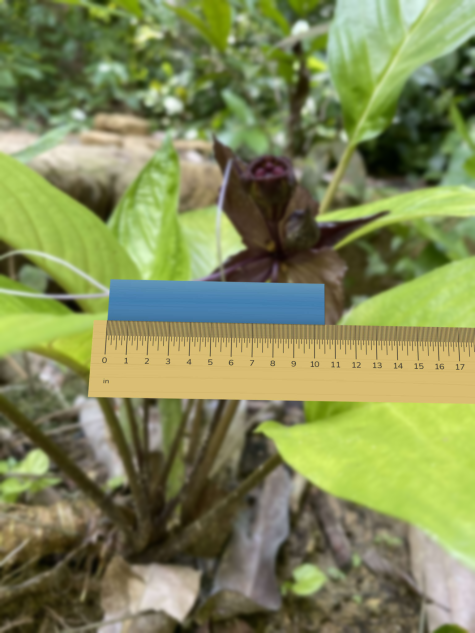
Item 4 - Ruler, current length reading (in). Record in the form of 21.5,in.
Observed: 10.5,in
